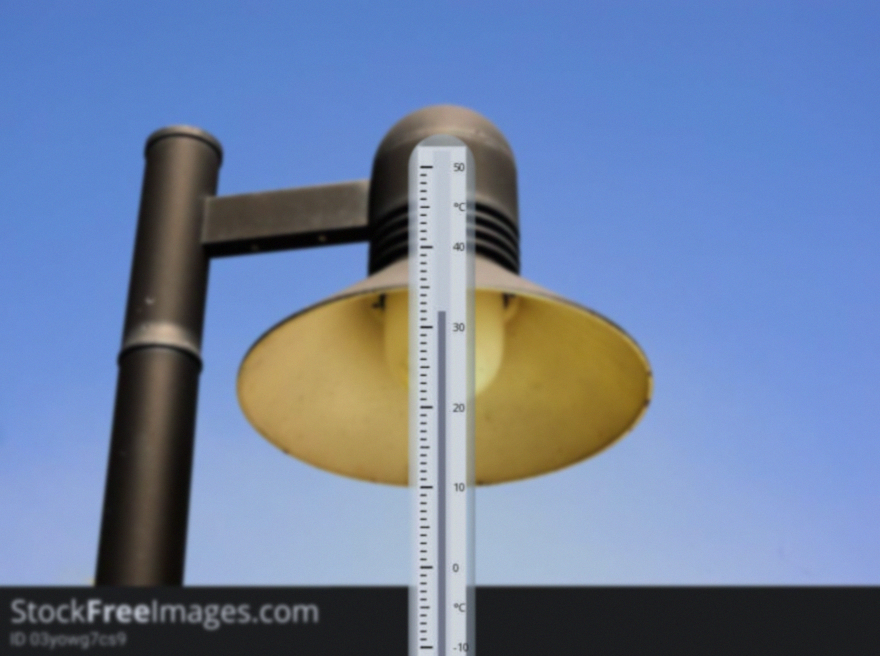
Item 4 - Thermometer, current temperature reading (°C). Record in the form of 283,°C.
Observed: 32,°C
